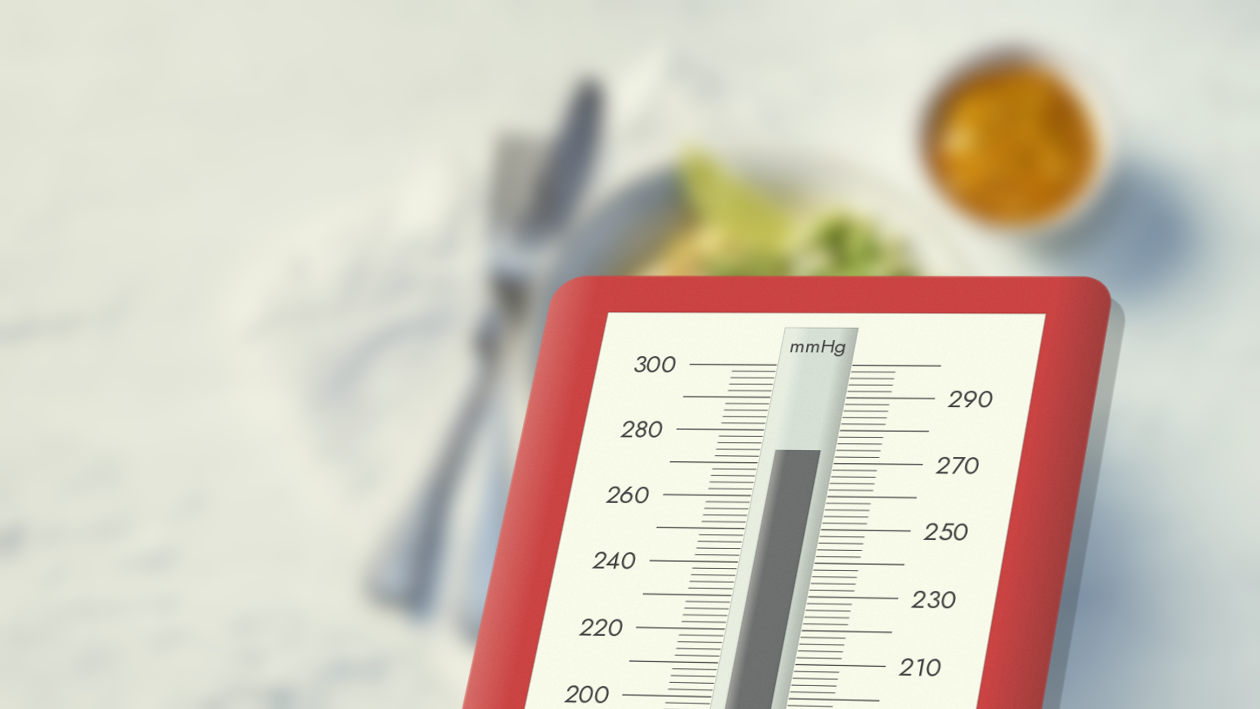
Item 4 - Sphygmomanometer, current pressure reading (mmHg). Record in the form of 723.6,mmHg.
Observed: 274,mmHg
